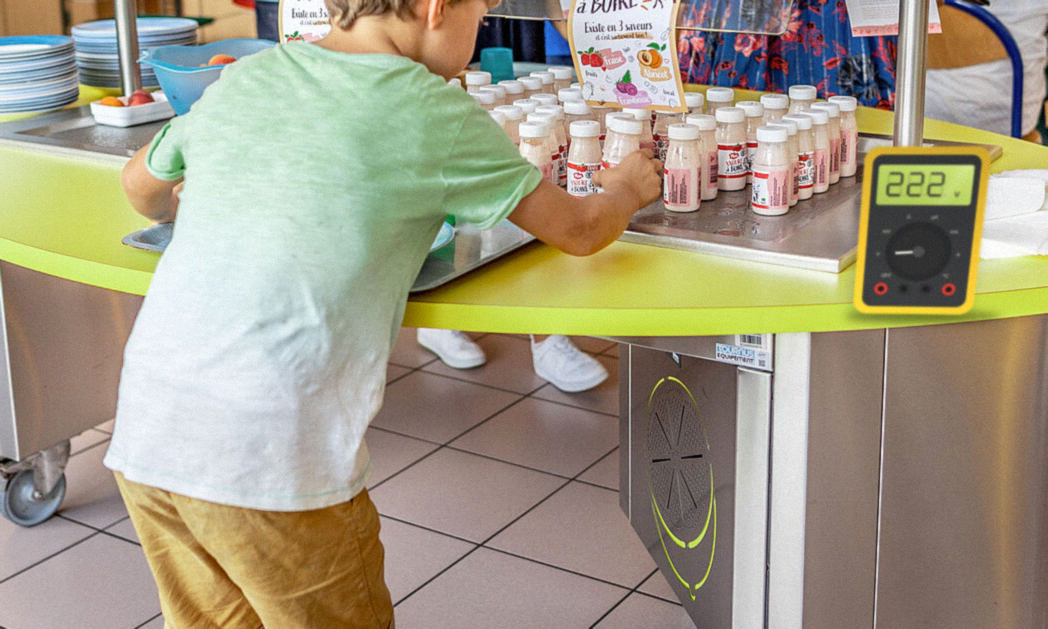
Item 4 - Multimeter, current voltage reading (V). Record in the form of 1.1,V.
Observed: 222,V
